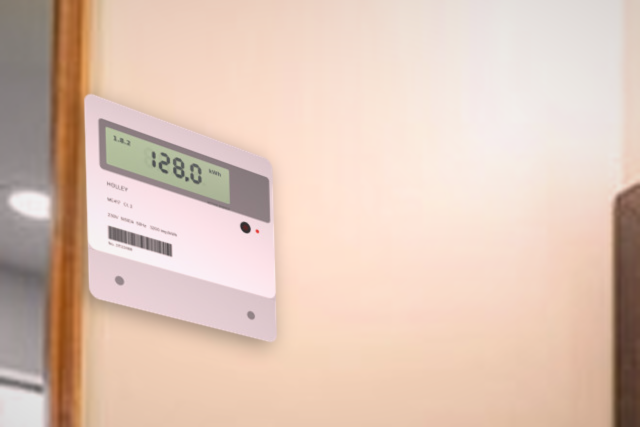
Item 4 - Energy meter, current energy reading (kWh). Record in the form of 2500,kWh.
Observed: 128.0,kWh
